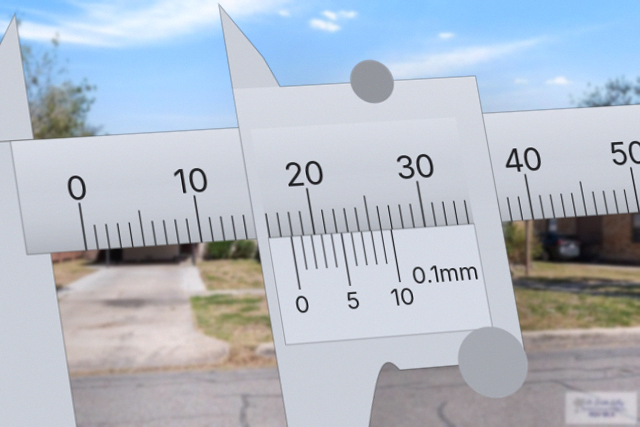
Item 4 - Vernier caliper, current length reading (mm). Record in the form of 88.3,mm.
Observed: 17.9,mm
